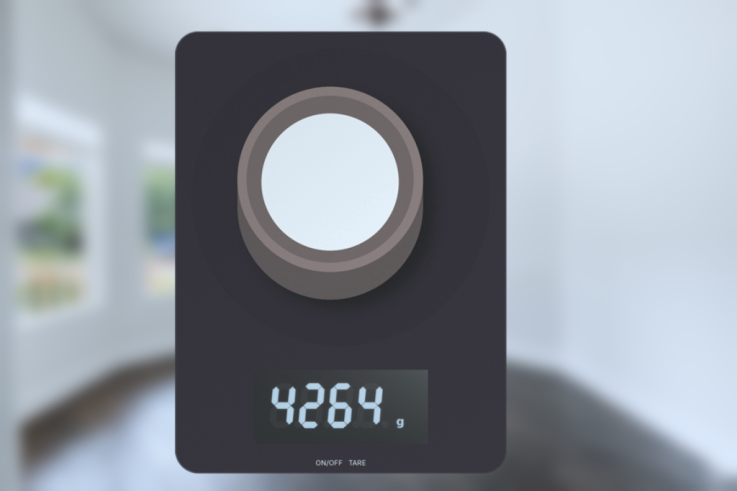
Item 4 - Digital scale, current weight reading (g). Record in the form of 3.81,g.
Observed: 4264,g
